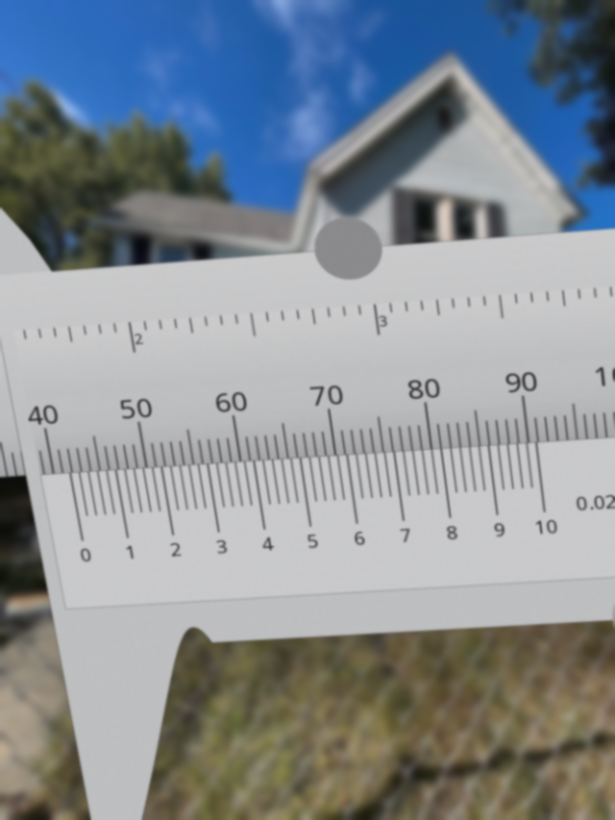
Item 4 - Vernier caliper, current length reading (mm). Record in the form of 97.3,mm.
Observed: 41.8,mm
